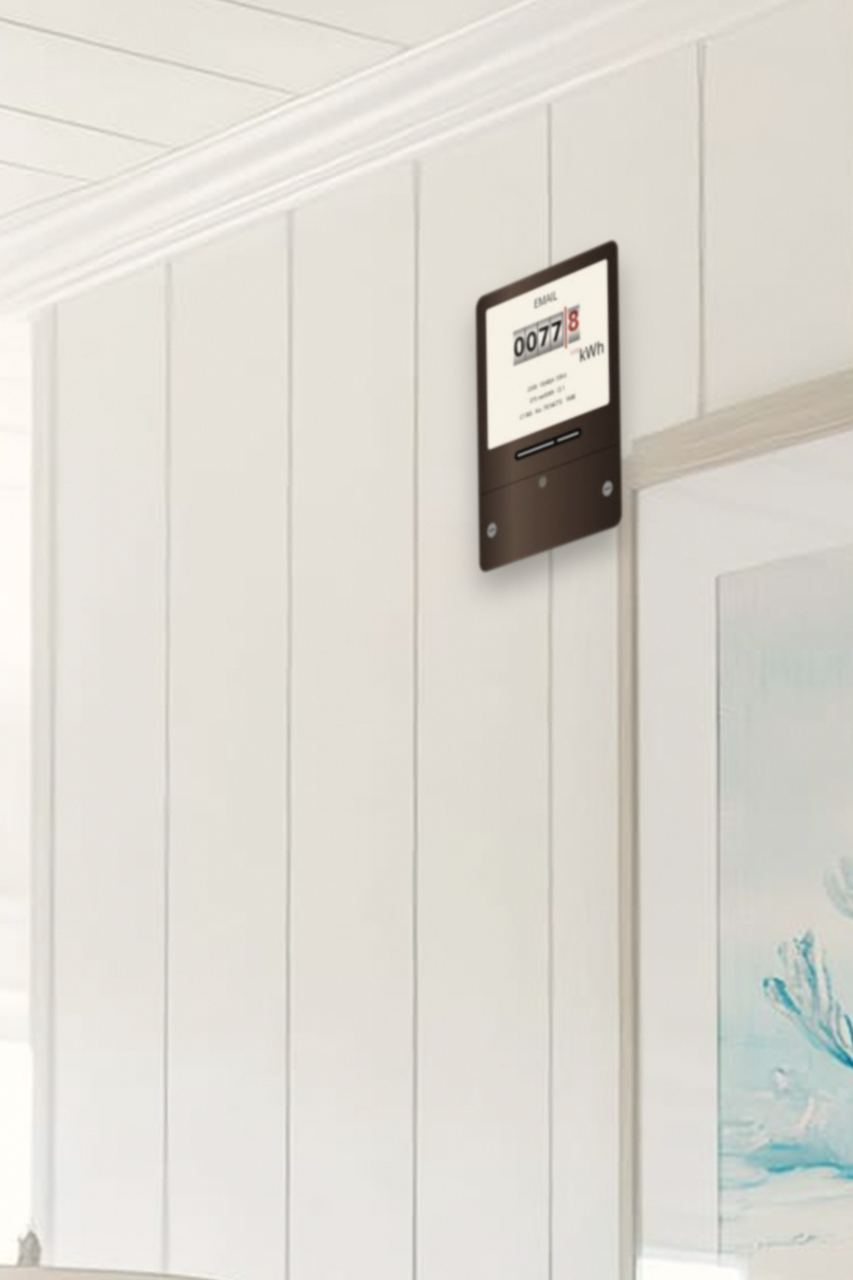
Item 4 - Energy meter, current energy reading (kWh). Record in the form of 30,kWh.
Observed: 77.8,kWh
